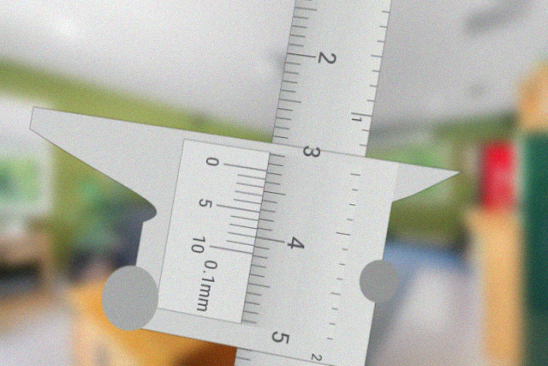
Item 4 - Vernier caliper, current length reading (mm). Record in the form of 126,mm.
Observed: 32.8,mm
